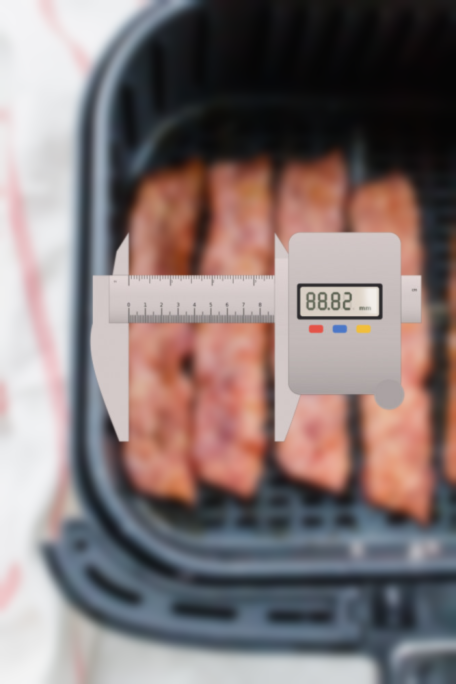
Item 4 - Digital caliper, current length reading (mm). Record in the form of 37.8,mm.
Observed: 88.82,mm
